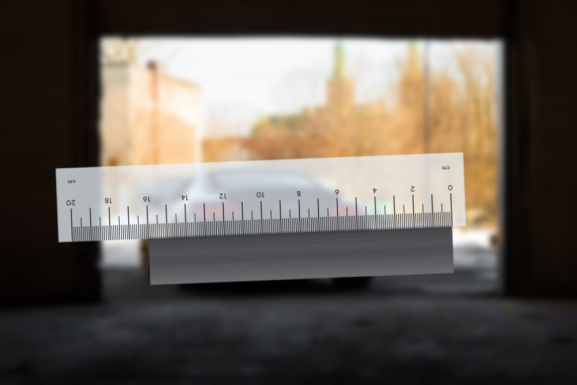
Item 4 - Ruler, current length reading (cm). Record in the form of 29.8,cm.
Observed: 16,cm
